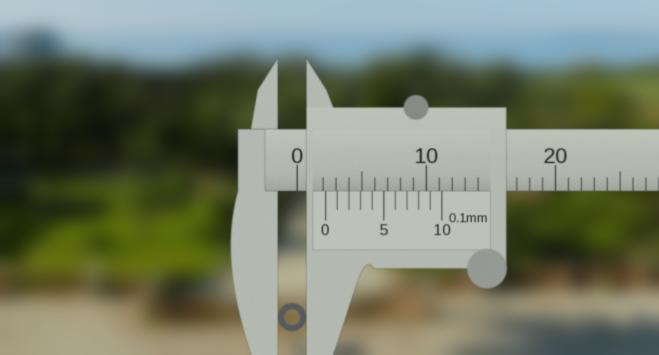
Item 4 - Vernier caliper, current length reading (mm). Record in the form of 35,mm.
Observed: 2.2,mm
